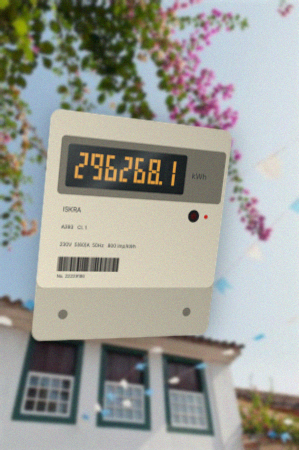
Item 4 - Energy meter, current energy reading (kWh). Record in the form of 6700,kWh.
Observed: 296268.1,kWh
